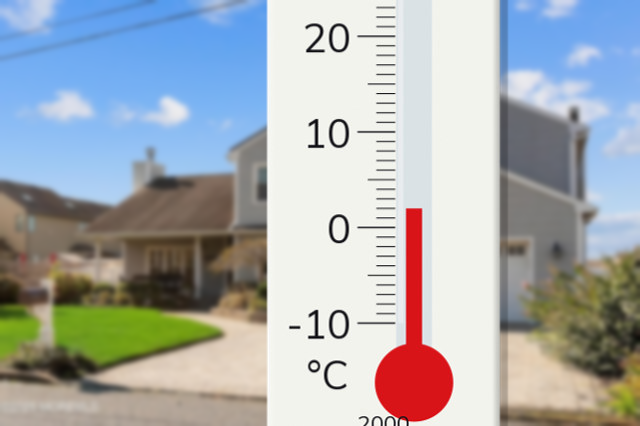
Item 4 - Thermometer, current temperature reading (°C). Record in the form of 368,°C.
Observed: 2,°C
